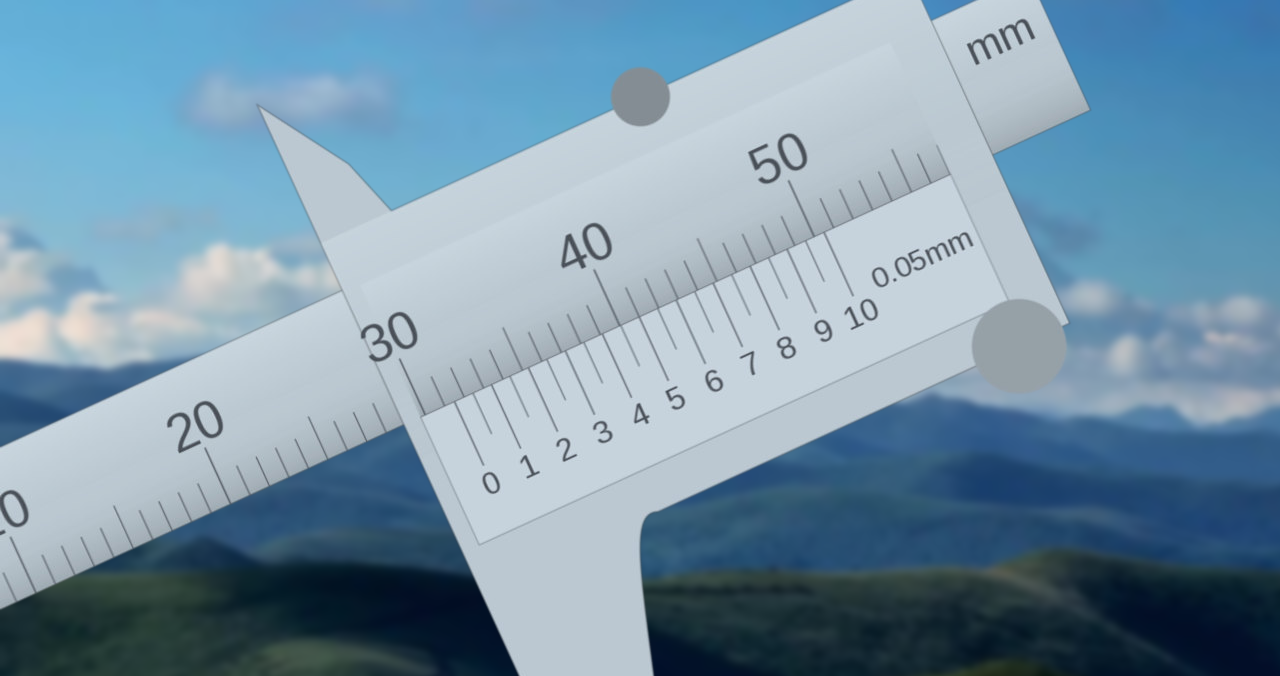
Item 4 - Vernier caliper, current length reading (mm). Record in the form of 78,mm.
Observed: 31.5,mm
